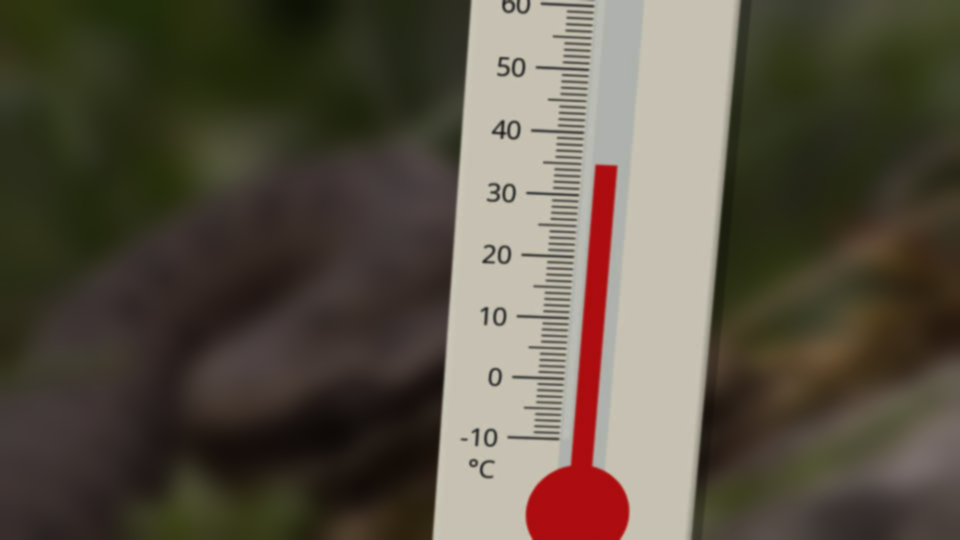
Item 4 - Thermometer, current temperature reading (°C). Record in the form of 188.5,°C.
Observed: 35,°C
